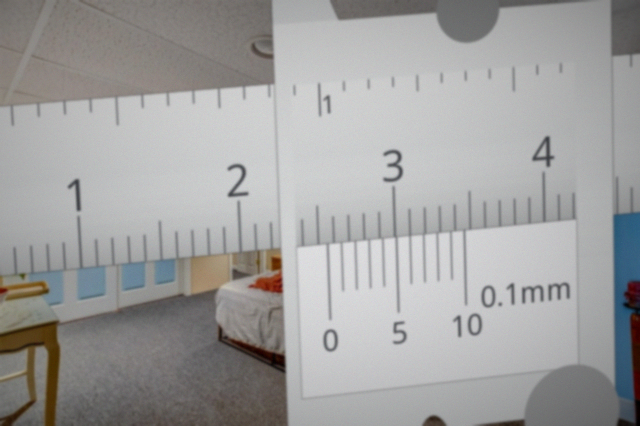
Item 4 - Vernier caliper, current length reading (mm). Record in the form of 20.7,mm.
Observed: 25.6,mm
